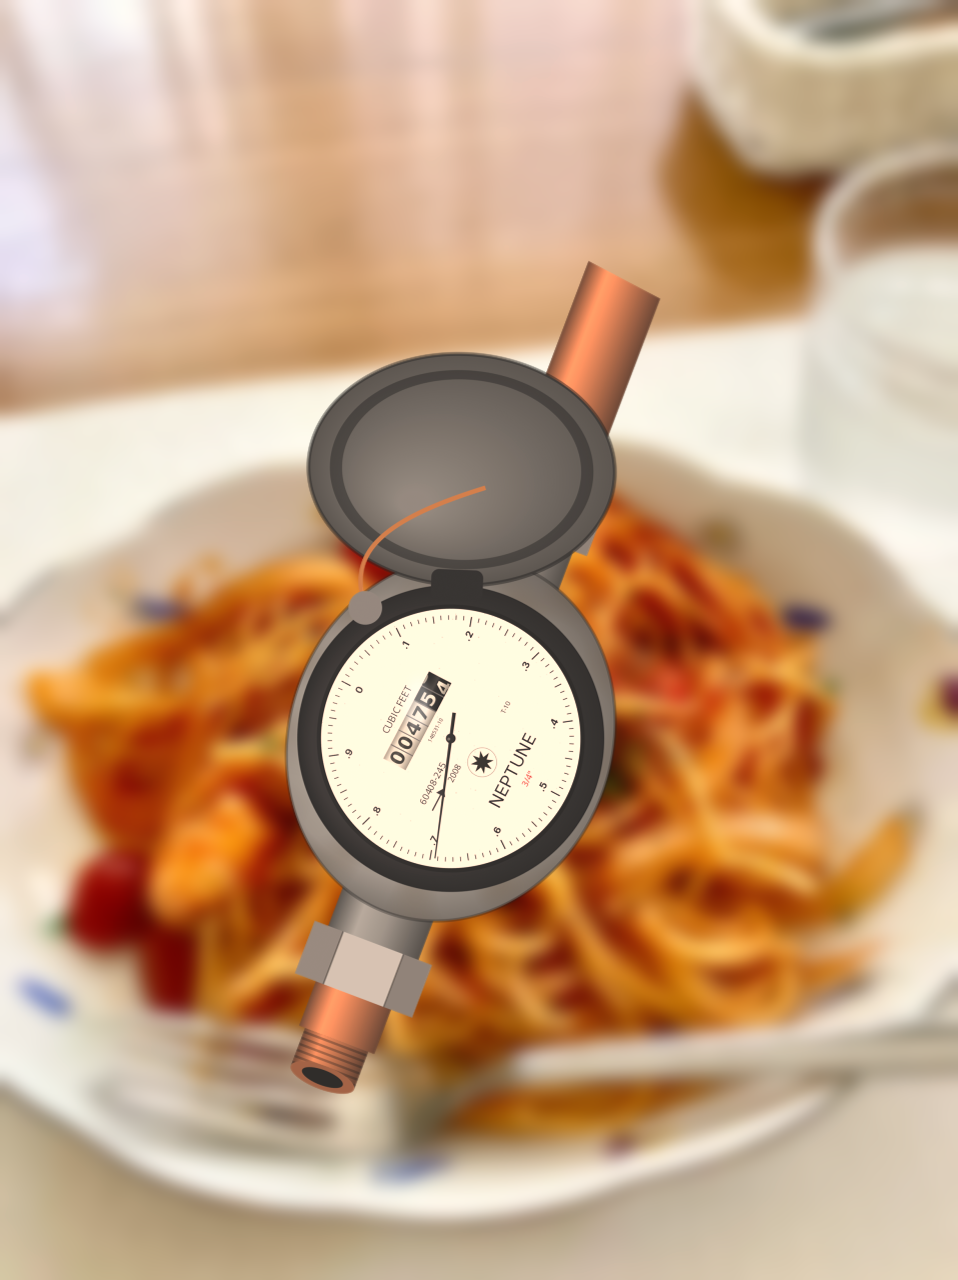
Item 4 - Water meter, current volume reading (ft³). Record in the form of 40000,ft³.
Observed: 4753.69,ft³
